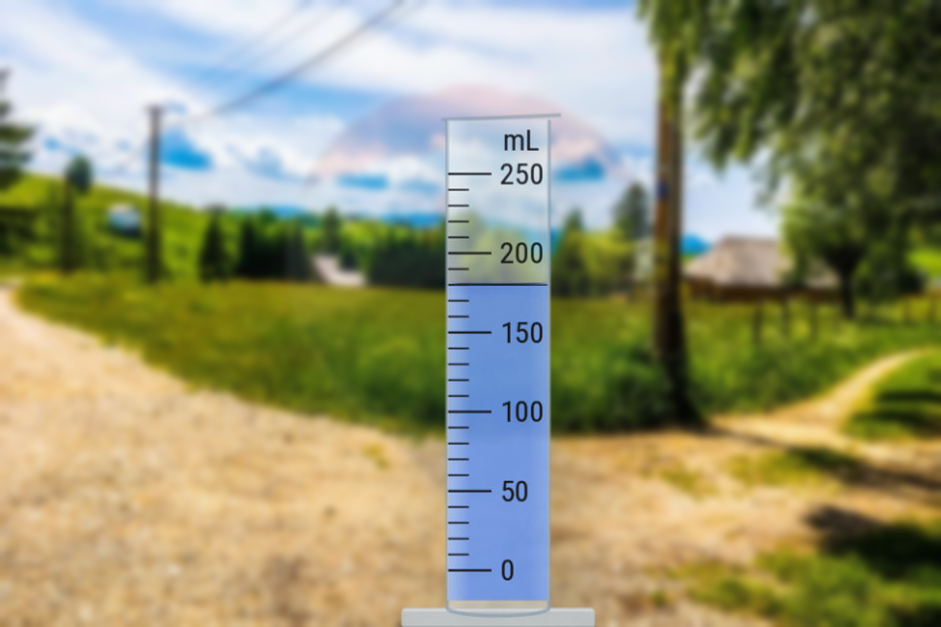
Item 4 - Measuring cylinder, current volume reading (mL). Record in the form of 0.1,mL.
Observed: 180,mL
